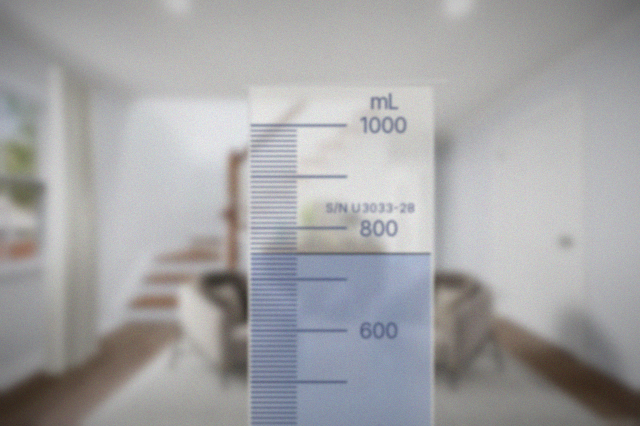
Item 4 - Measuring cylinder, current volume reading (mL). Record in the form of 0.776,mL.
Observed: 750,mL
